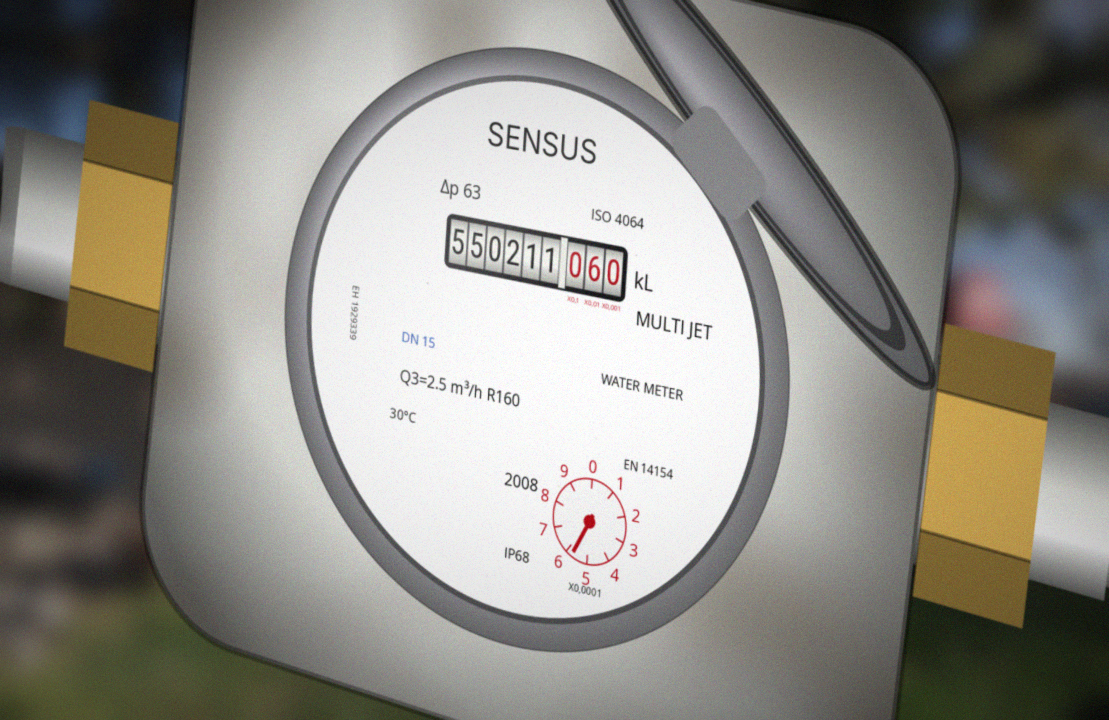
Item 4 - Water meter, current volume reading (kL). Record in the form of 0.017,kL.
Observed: 550211.0605,kL
